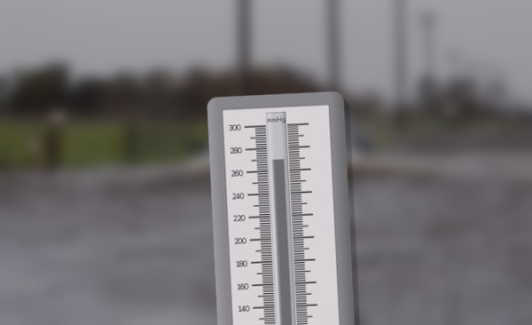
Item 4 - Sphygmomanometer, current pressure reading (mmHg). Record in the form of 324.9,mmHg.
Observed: 270,mmHg
